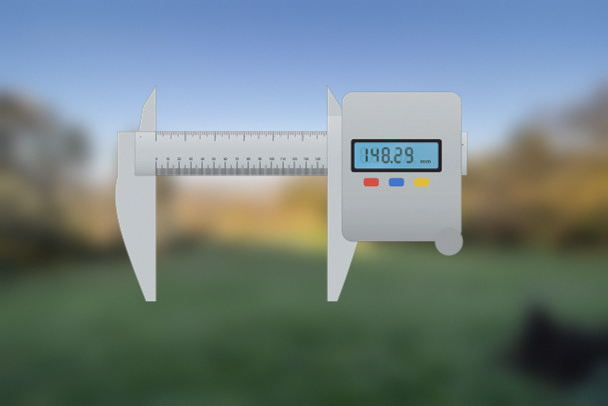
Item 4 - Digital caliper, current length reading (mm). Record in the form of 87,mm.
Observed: 148.29,mm
